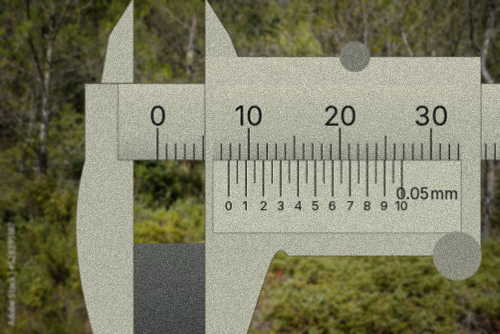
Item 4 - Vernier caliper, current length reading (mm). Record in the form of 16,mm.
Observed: 7.8,mm
